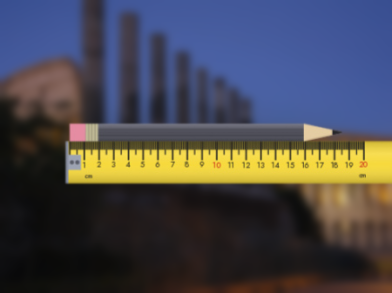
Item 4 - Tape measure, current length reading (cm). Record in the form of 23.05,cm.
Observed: 18.5,cm
